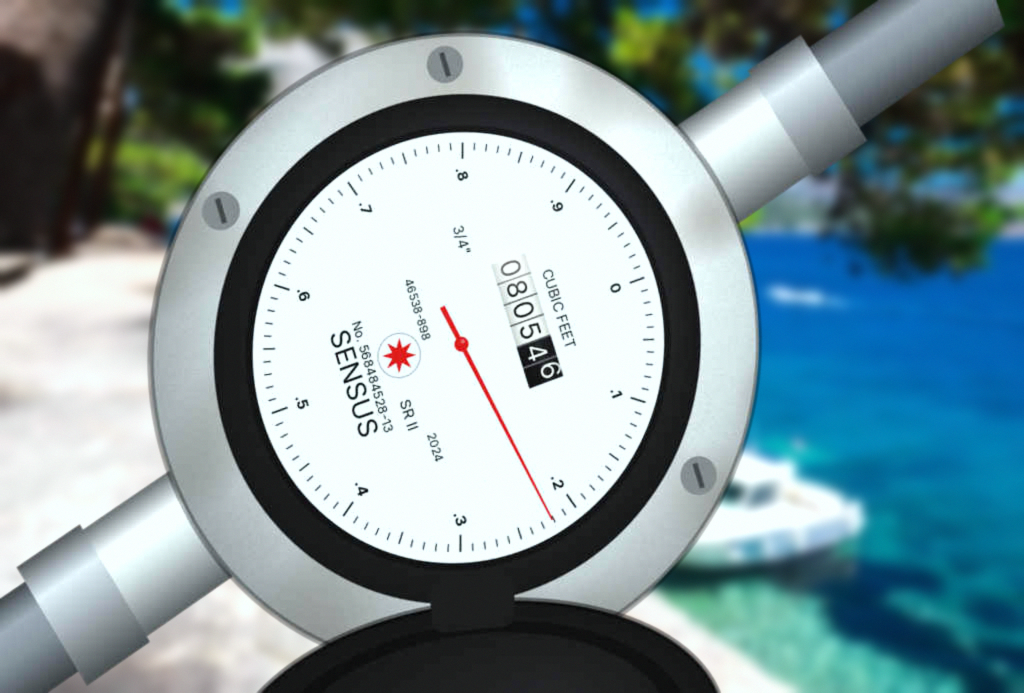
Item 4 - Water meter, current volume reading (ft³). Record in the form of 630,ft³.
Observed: 80546.22,ft³
